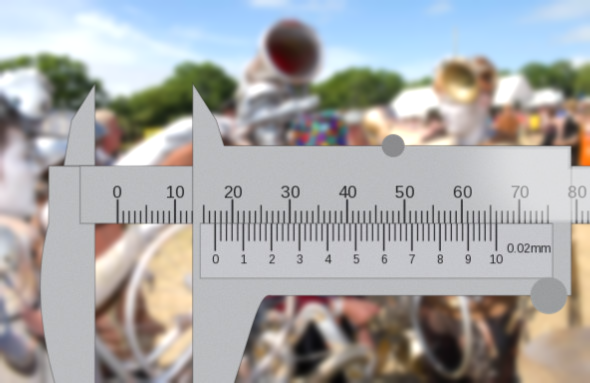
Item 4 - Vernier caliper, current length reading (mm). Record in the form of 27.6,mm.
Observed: 17.0,mm
